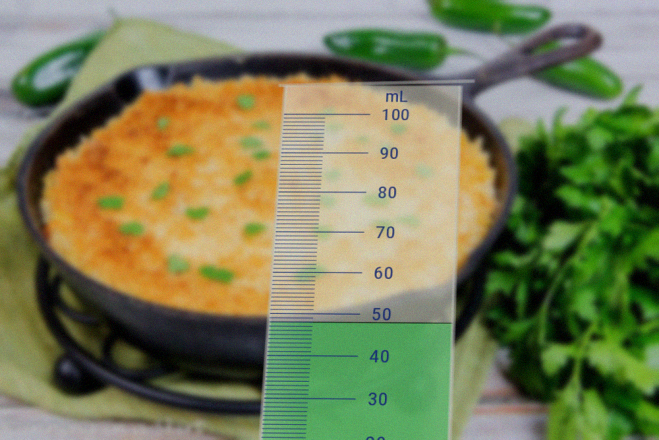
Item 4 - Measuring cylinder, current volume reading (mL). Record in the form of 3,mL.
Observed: 48,mL
